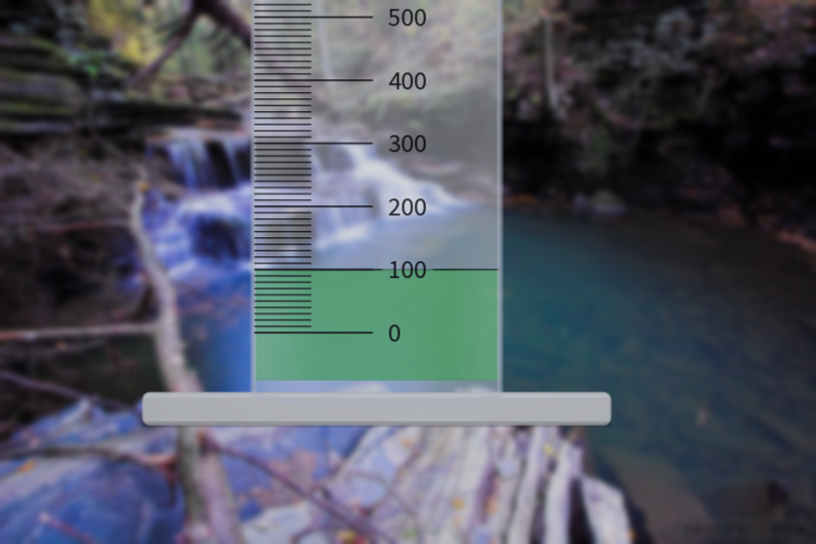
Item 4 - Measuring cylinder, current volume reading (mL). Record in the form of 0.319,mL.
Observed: 100,mL
